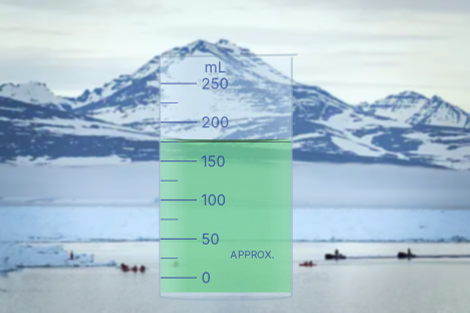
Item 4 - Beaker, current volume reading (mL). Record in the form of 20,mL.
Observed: 175,mL
